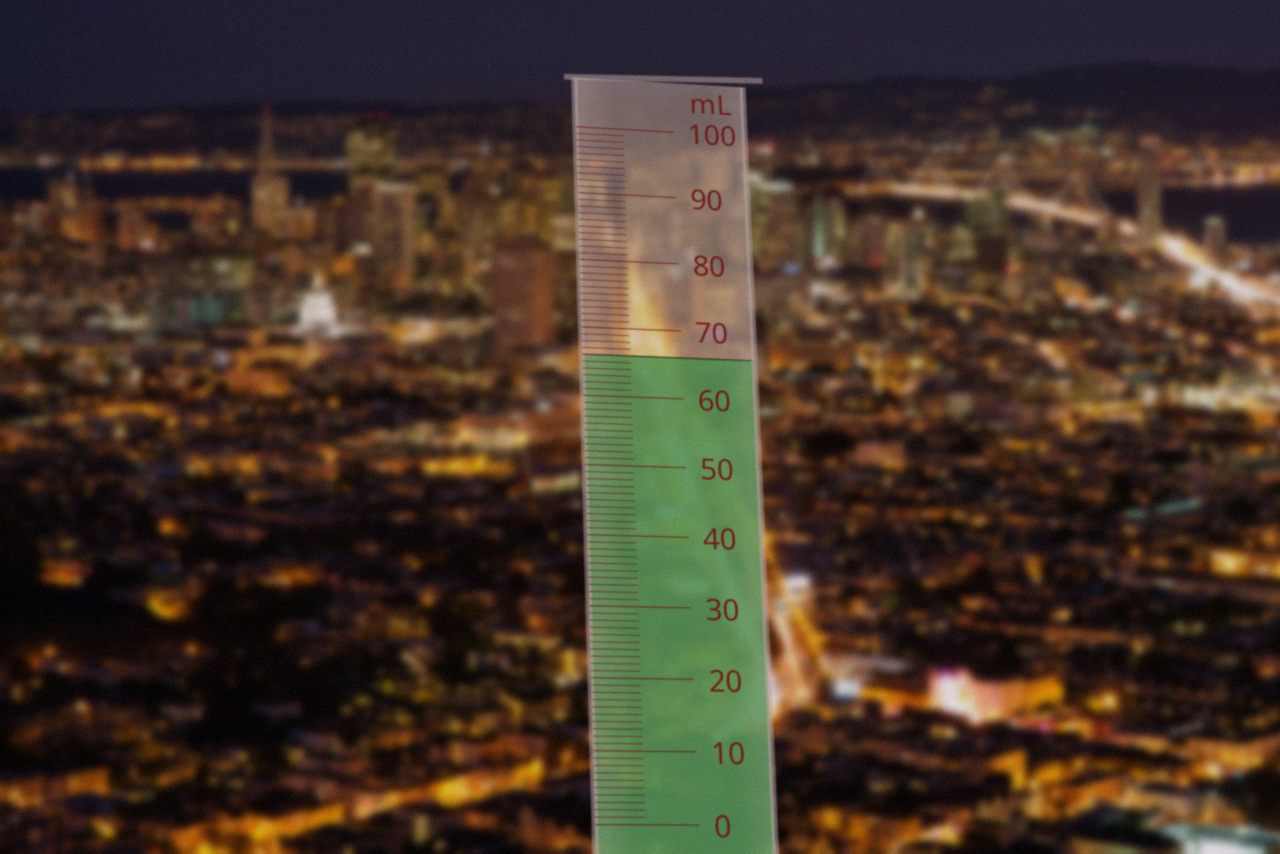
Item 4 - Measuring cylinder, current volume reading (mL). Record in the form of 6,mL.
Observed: 66,mL
